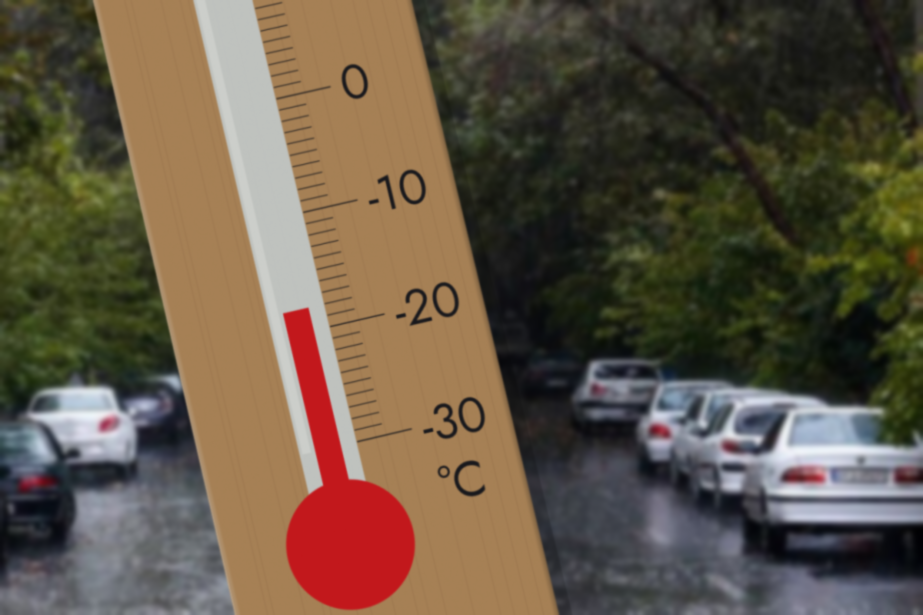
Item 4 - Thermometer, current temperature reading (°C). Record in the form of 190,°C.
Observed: -18,°C
